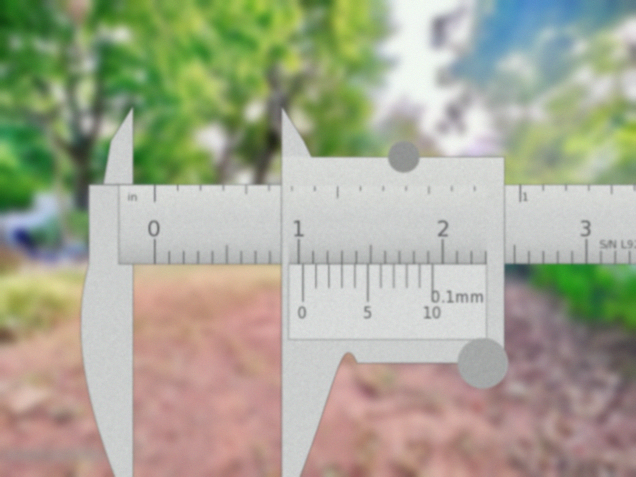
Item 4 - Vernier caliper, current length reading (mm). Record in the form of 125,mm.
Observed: 10.3,mm
